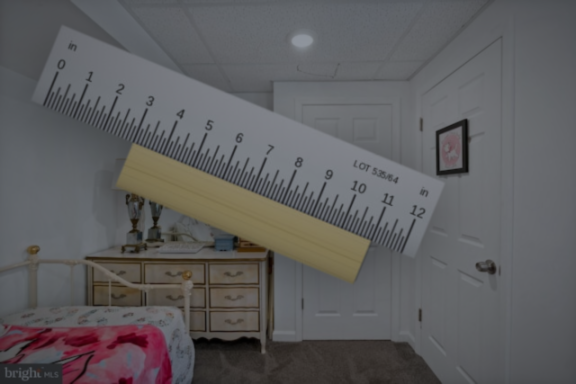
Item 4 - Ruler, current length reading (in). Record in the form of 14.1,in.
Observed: 8,in
